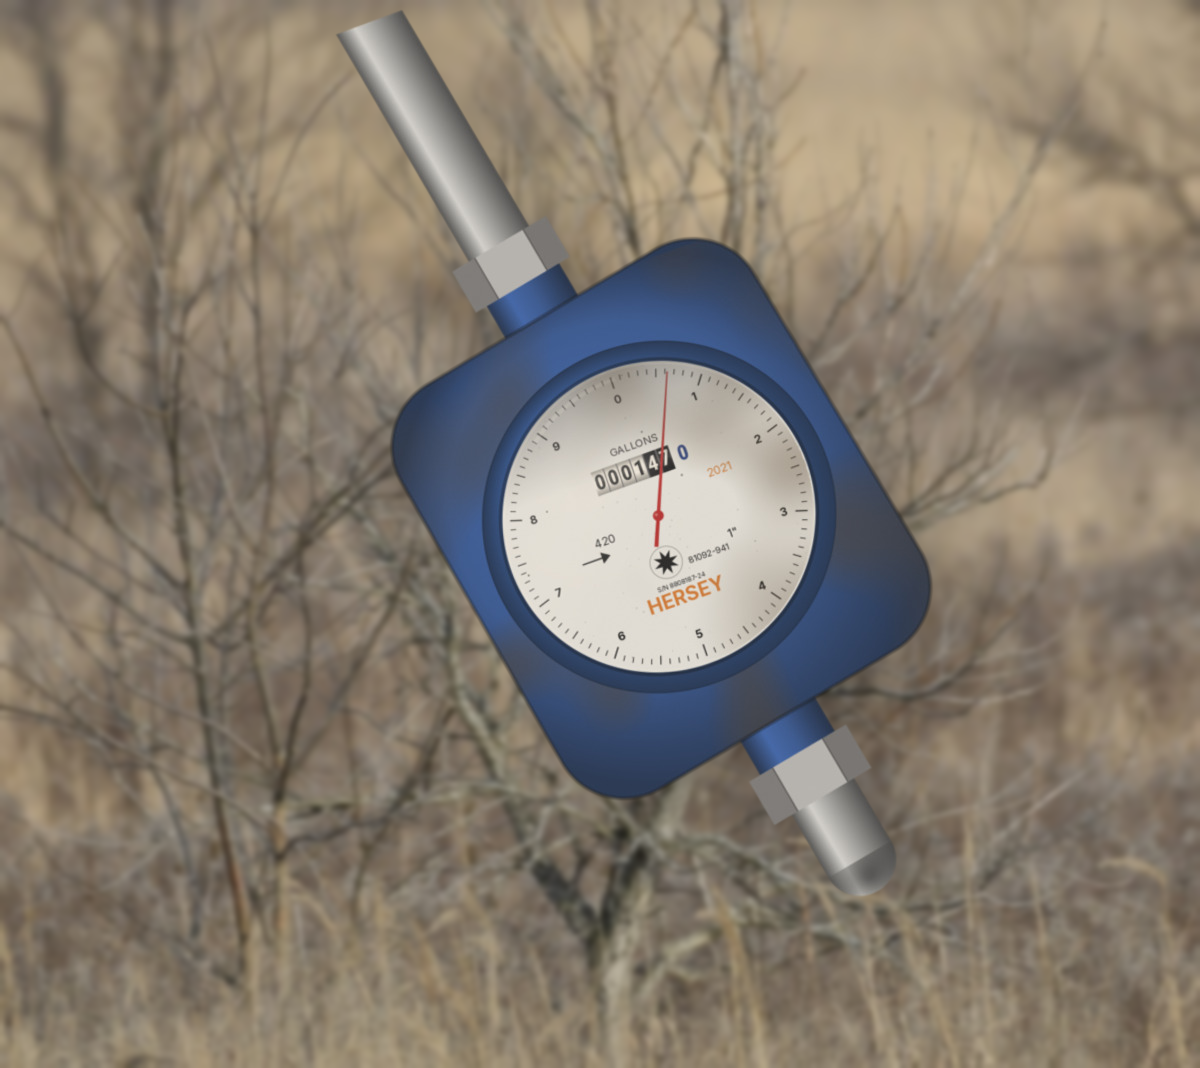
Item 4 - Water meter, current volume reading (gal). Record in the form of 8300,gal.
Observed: 1470.6,gal
